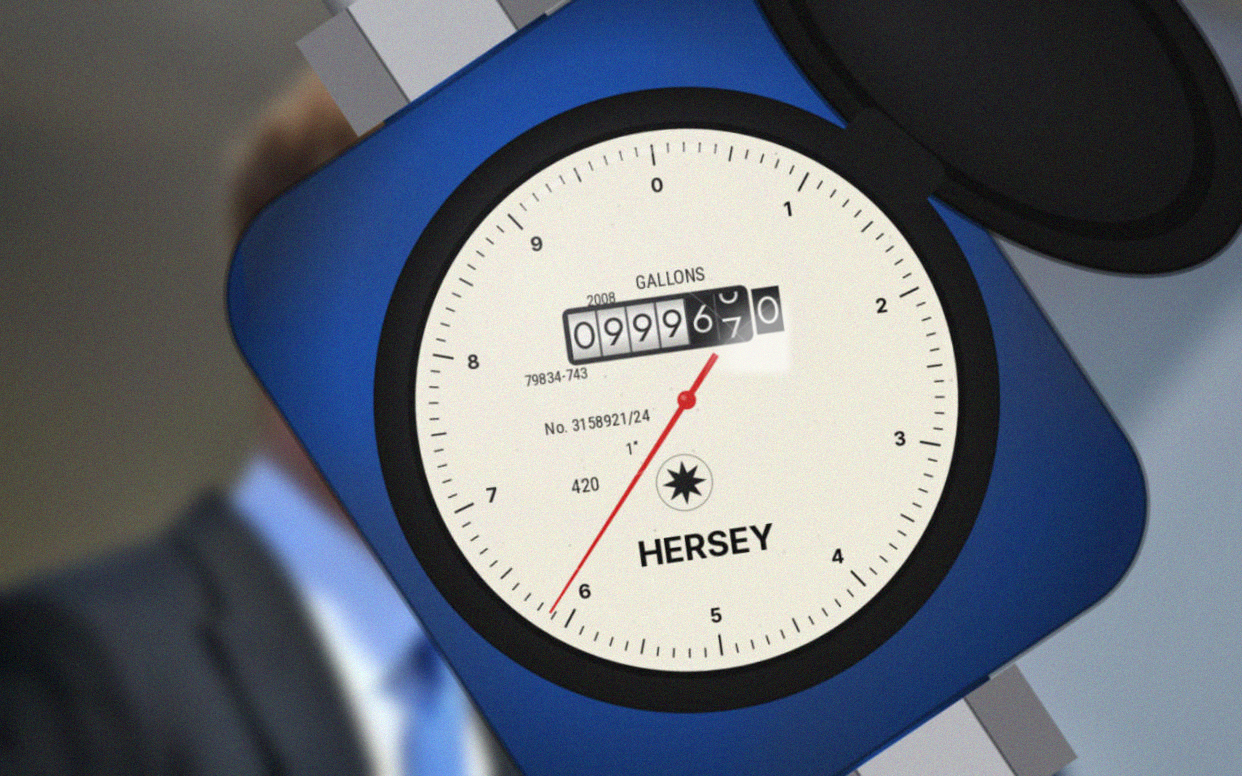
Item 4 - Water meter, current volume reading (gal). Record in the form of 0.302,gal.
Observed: 999666.1,gal
